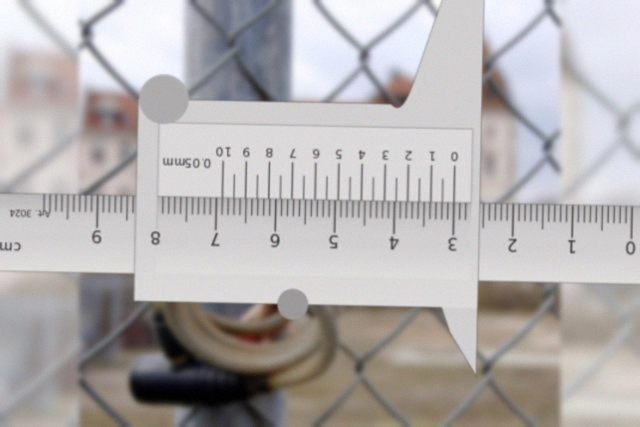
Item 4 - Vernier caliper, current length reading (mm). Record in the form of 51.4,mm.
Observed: 30.0,mm
